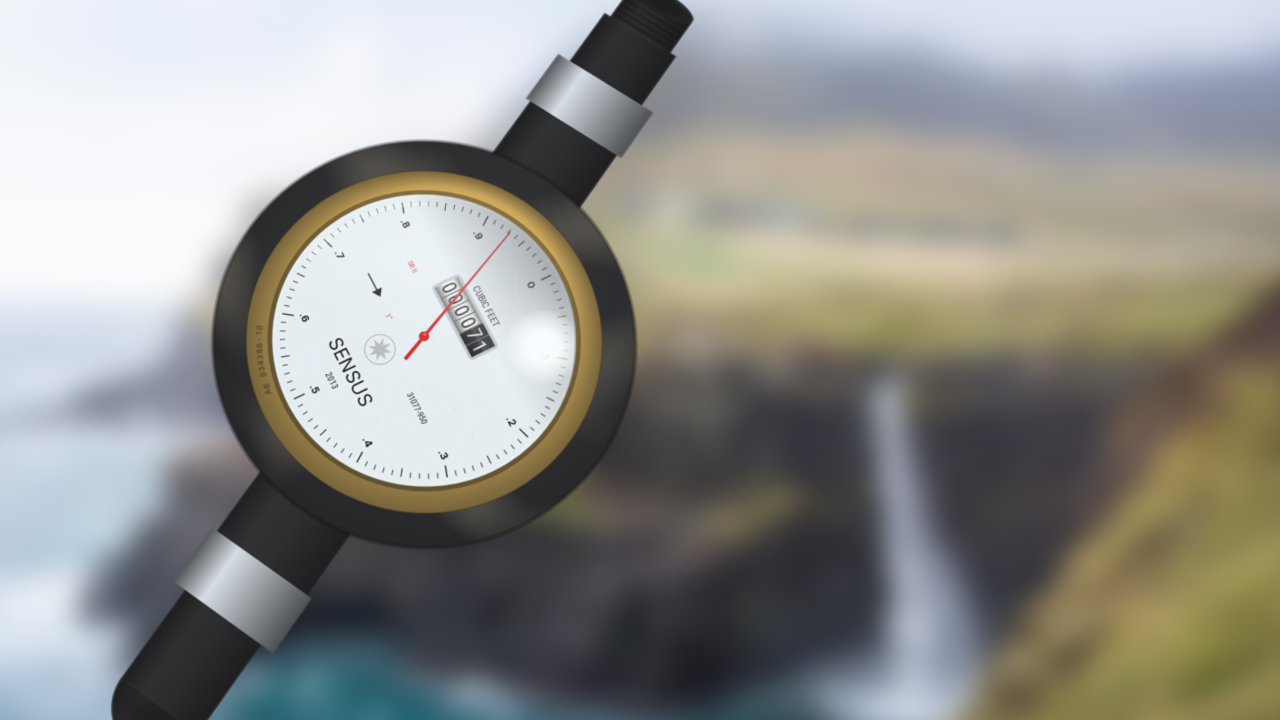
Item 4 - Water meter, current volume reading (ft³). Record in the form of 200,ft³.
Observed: 70.93,ft³
